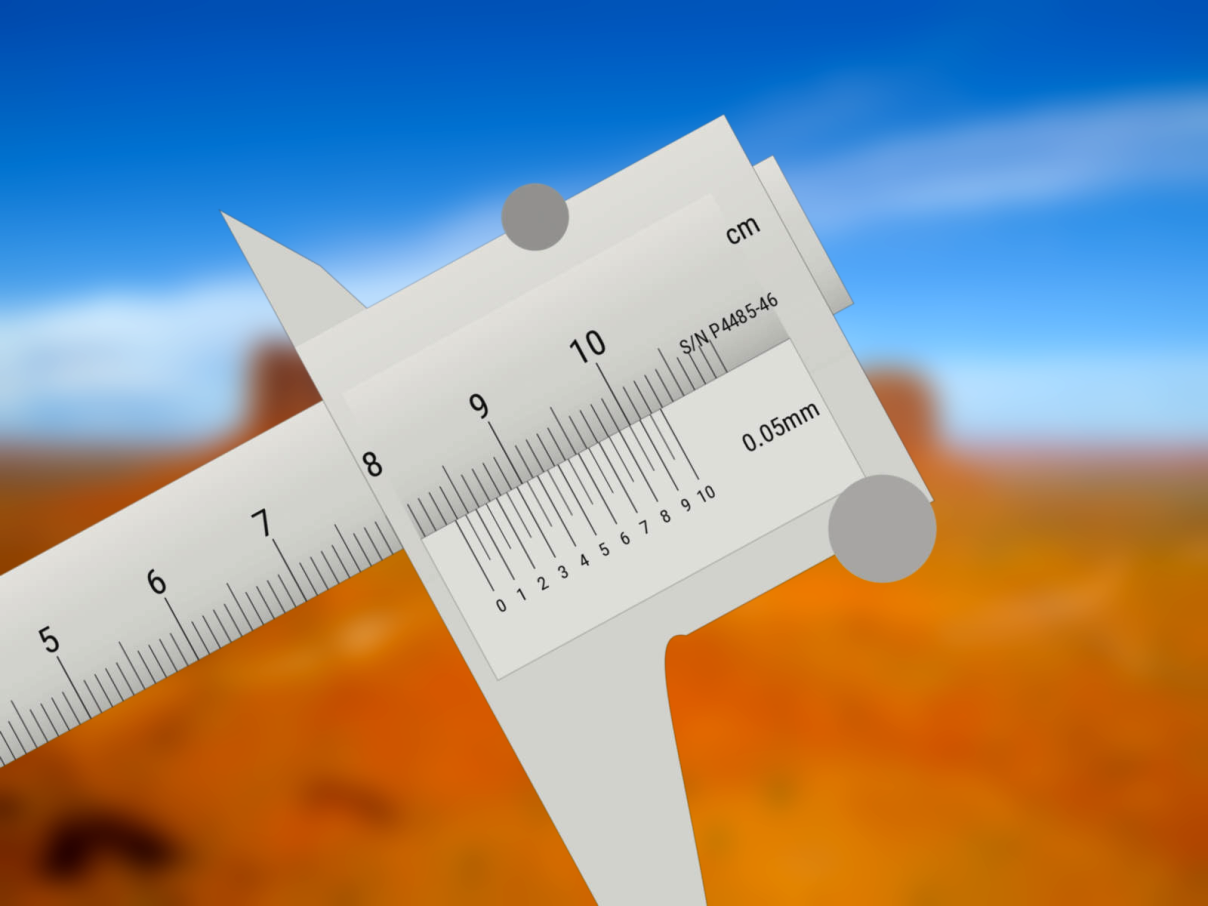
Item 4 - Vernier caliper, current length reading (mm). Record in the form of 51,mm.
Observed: 83.8,mm
